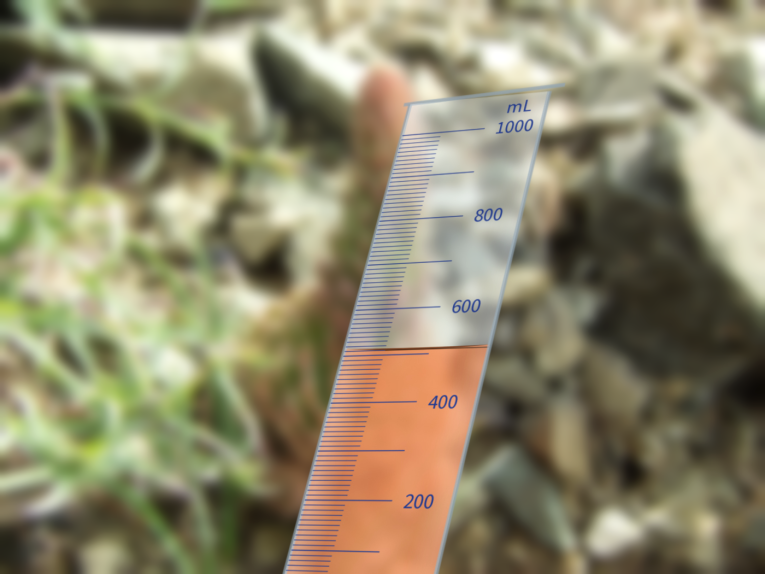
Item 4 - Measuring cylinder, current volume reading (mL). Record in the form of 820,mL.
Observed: 510,mL
